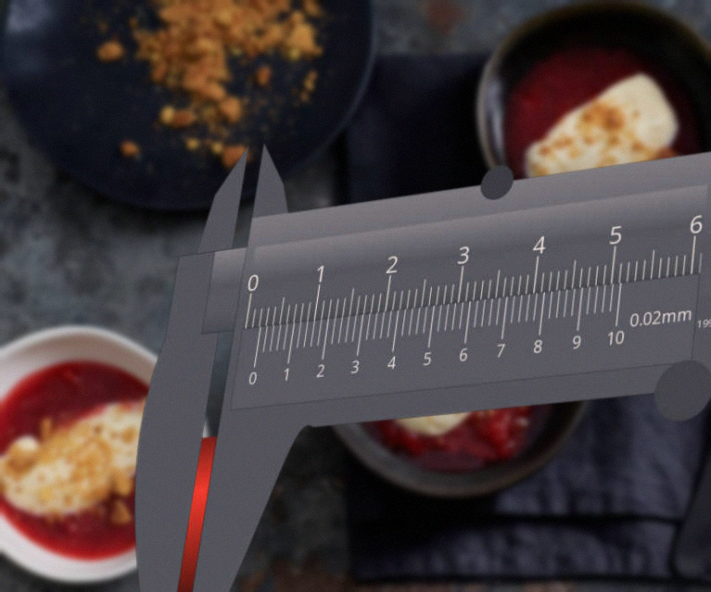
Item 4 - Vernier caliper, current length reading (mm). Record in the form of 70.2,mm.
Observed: 2.2,mm
